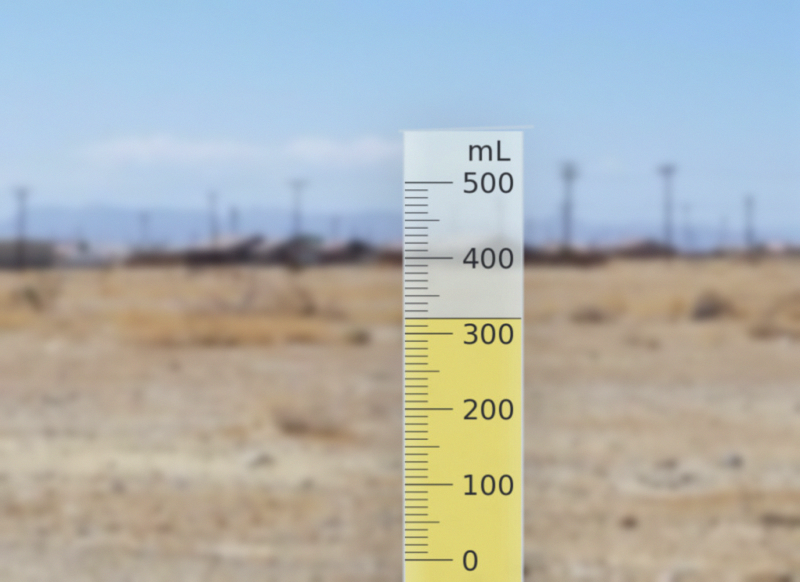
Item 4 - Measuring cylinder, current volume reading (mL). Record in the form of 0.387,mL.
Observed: 320,mL
